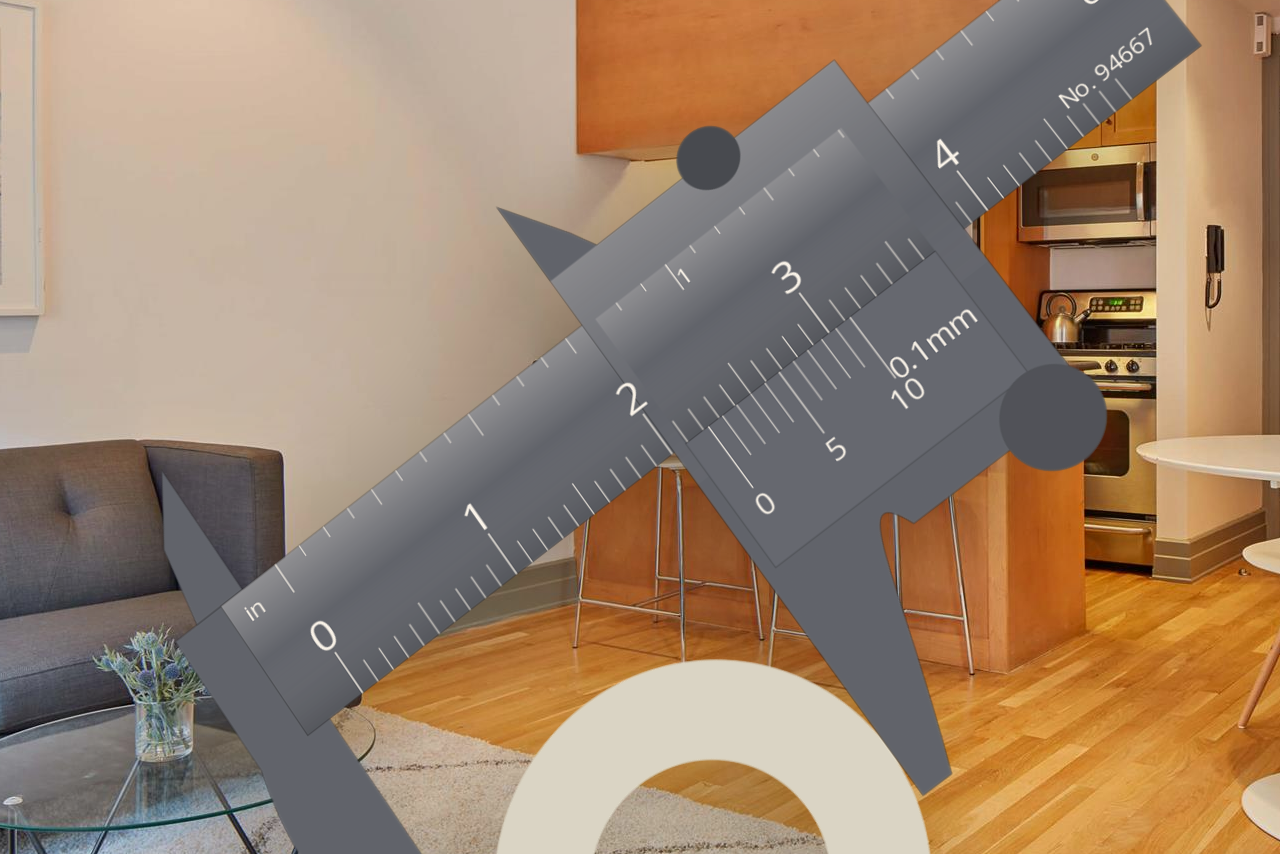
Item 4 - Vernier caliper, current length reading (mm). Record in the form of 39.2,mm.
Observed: 22.3,mm
